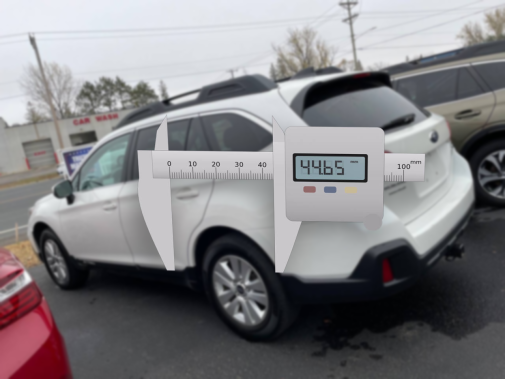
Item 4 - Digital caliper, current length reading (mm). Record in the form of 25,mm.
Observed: 44.65,mm
